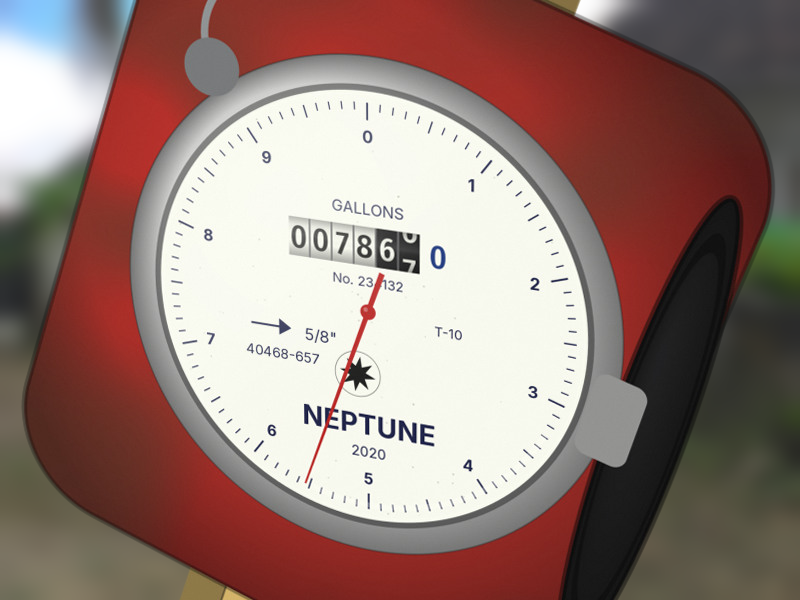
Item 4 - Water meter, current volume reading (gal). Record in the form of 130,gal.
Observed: 78665.5,gal
